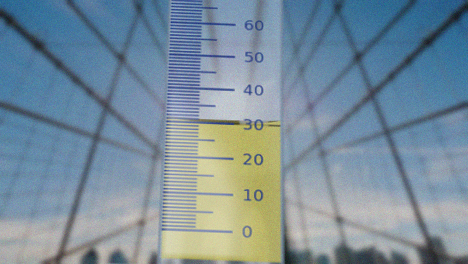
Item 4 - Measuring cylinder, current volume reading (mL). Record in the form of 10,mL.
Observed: 30,mL
